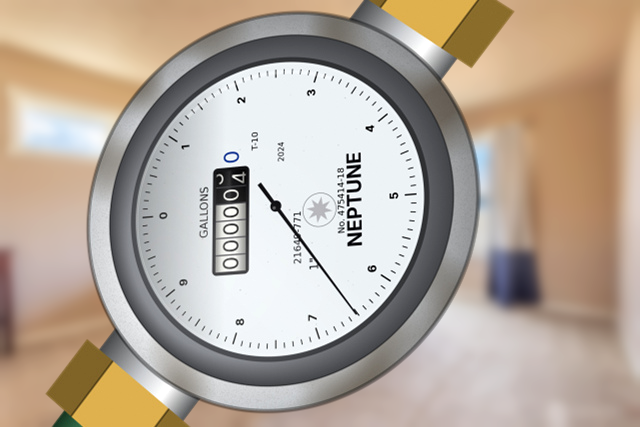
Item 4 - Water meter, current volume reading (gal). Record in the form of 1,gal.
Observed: 36.5,gal
